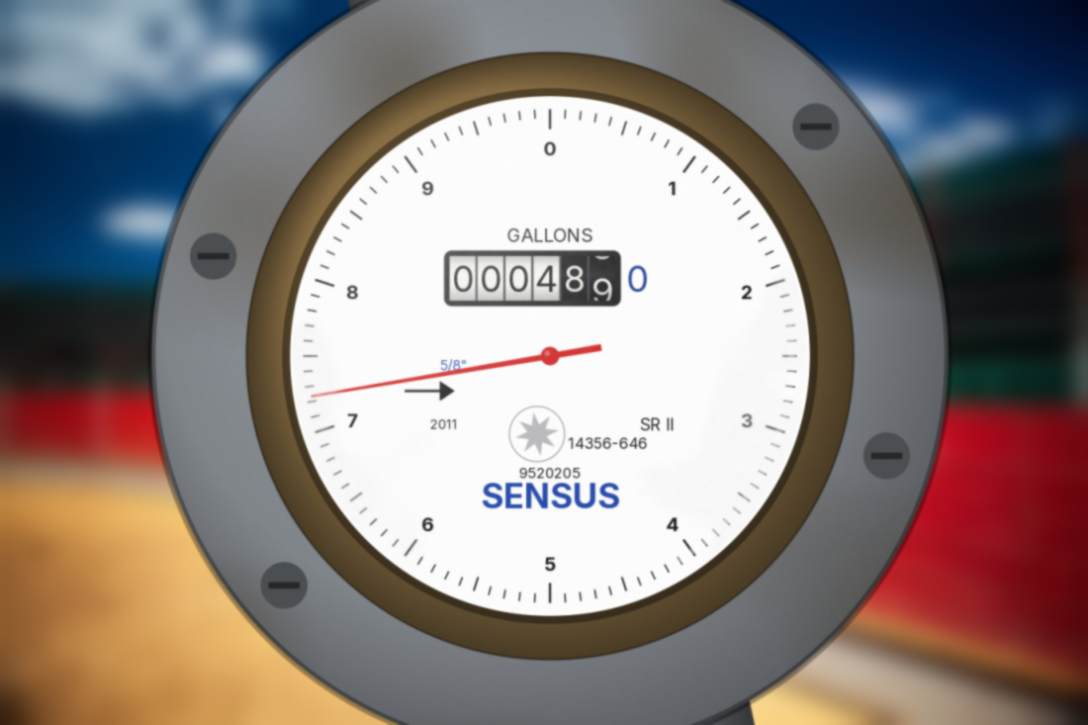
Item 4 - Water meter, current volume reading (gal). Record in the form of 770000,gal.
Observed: 4887.2,gal
